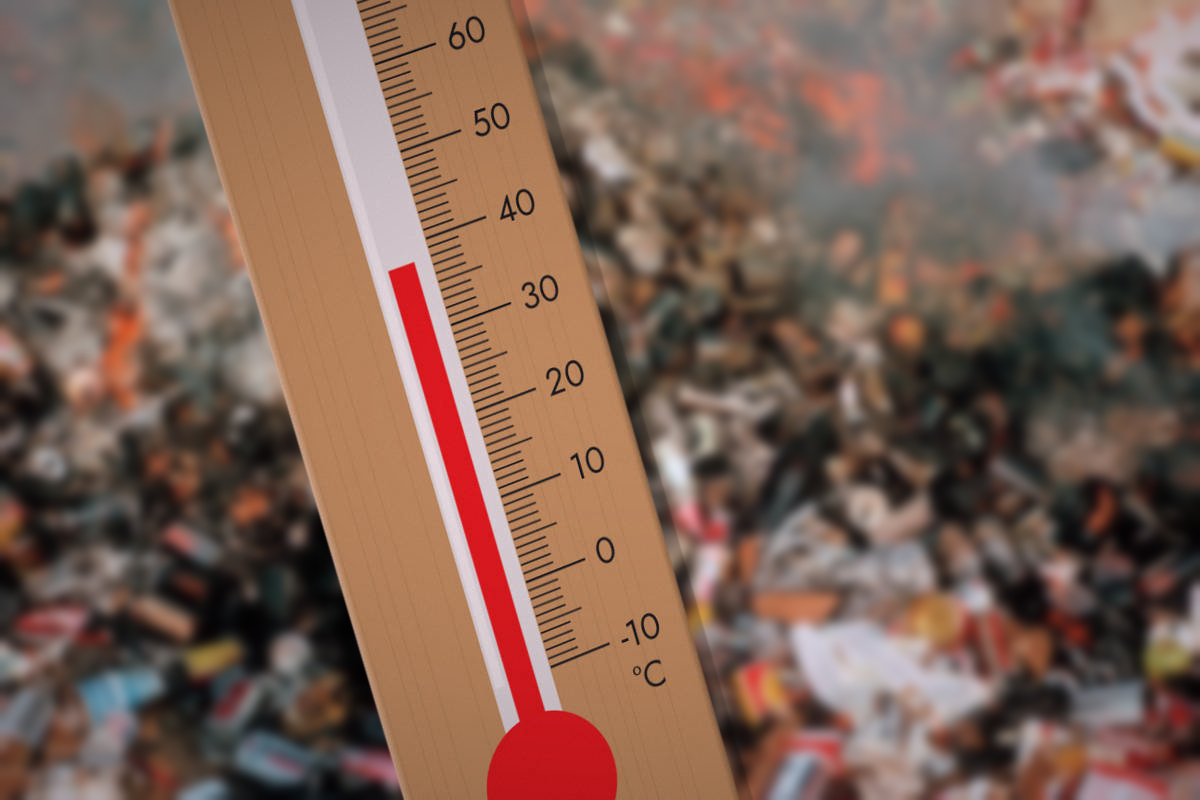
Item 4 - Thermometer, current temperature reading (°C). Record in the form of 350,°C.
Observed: 38,°C
